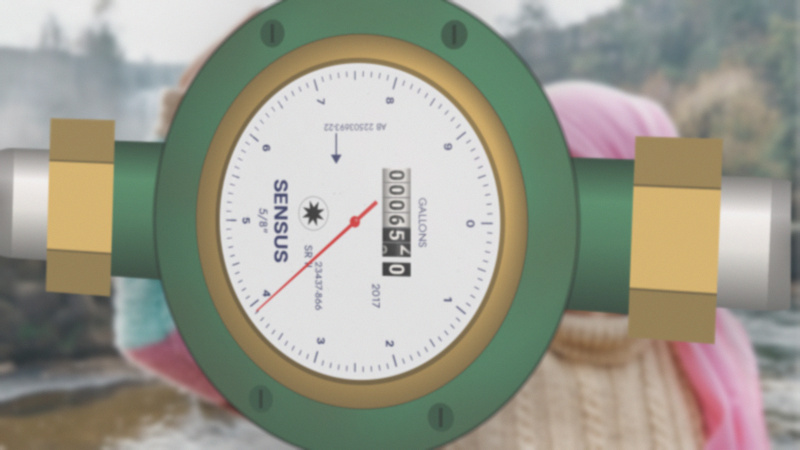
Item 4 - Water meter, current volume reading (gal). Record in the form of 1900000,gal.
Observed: 6523.9,gal
